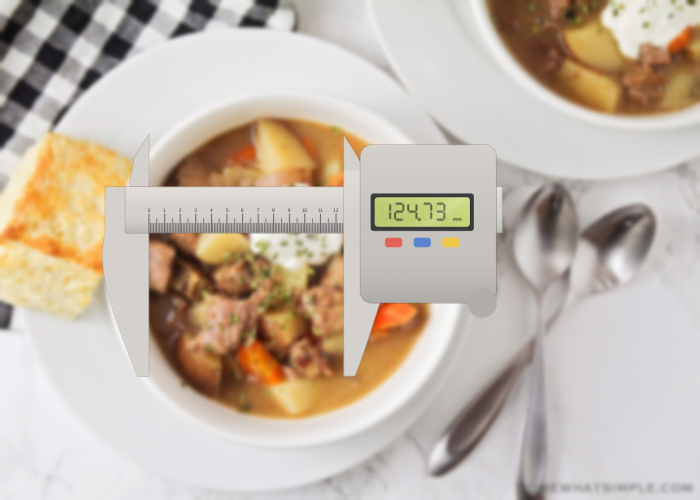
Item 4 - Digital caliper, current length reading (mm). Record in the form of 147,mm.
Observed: 124.73,mm
